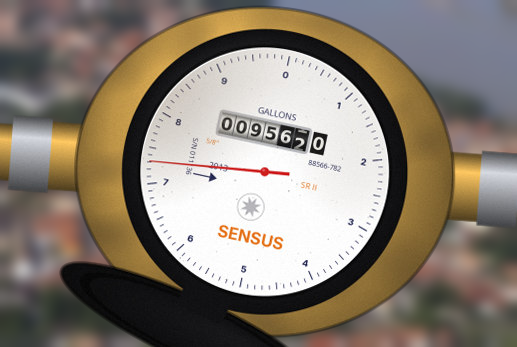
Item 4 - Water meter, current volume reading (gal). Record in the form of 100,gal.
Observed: 95617.3,gal
